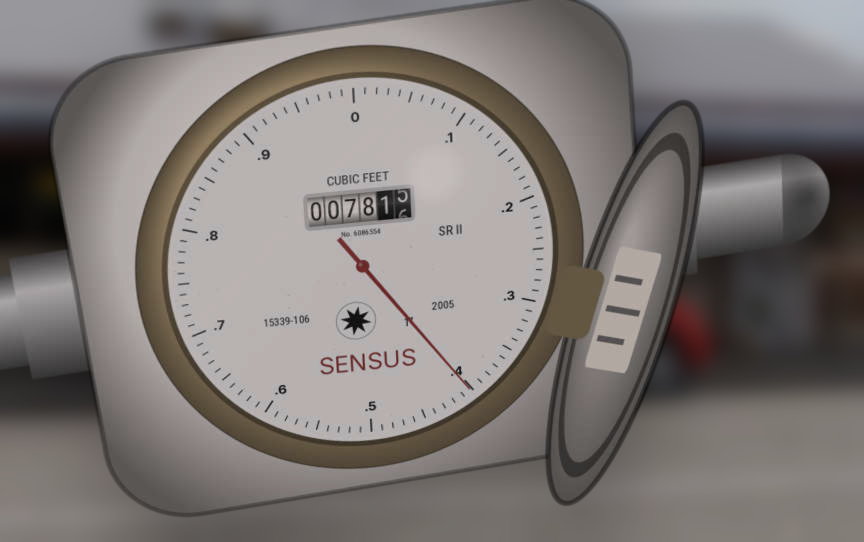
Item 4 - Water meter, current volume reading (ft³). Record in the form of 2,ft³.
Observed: 7815.40,ft³
